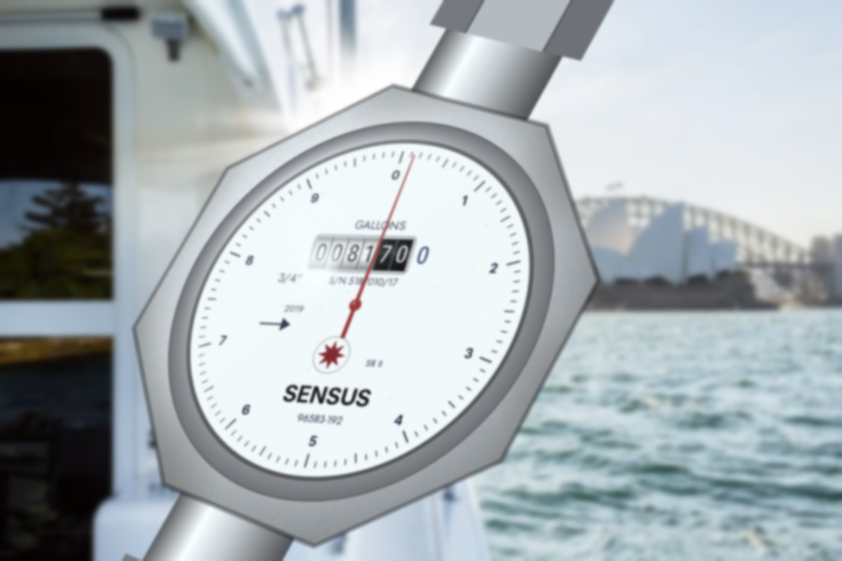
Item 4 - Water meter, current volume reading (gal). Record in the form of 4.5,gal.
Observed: 81700.1,gal
